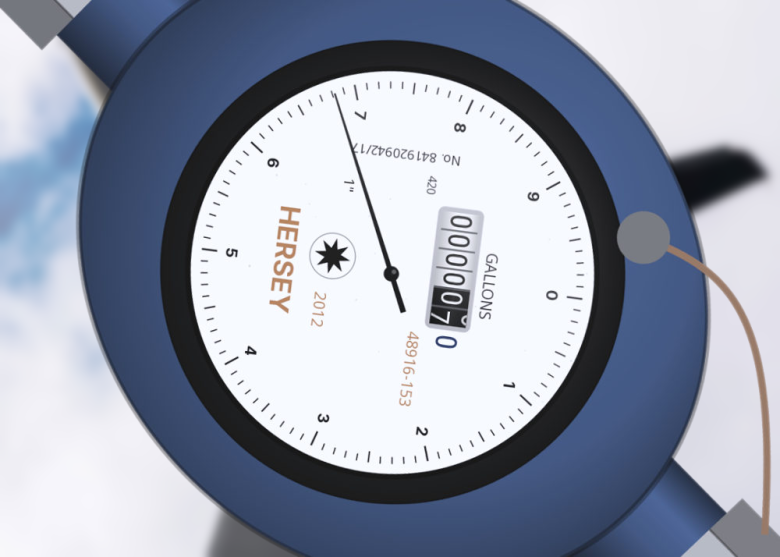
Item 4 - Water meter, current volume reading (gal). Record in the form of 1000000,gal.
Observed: 66.8,gal
